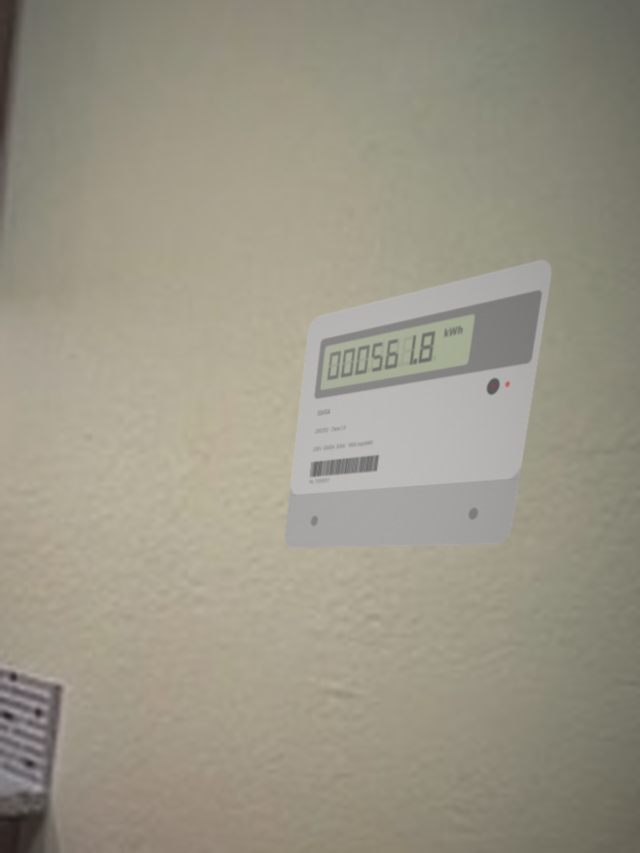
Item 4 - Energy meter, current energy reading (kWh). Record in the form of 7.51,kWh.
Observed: 561.8,kWh
